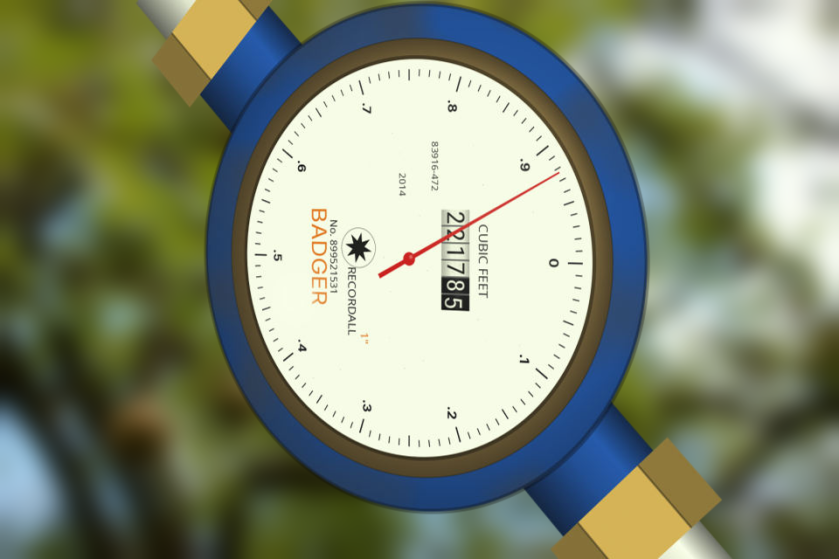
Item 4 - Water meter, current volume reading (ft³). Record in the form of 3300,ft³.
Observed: 221784.92,ft³
